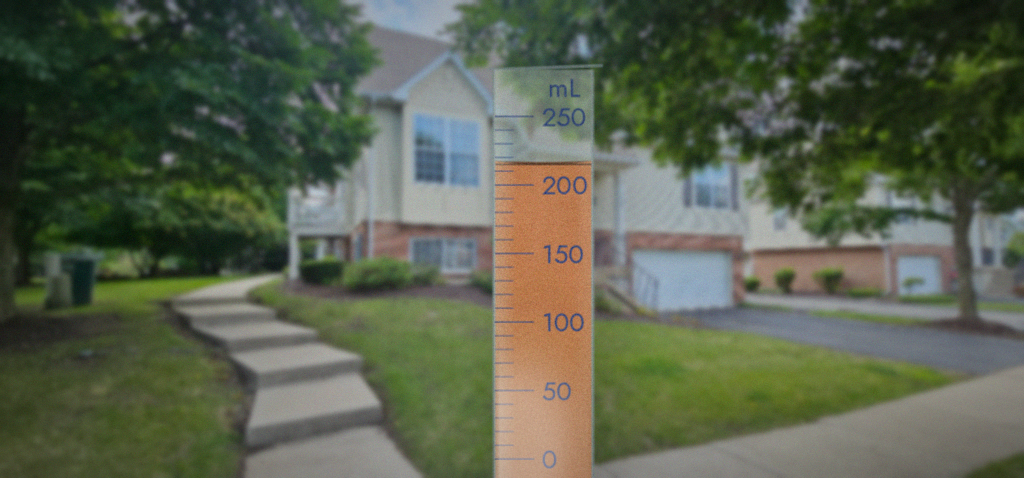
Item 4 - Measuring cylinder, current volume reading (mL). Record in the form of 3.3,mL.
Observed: 215,mL
